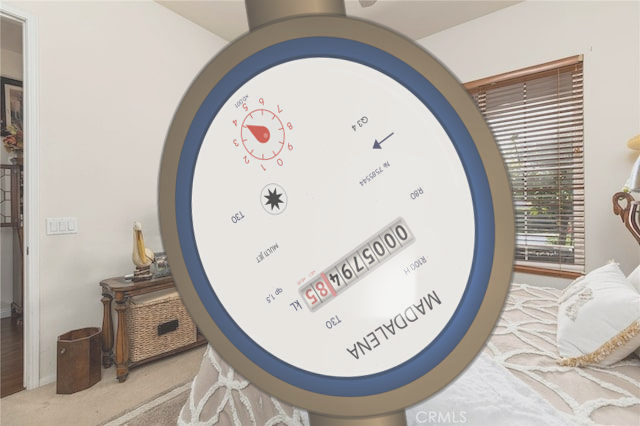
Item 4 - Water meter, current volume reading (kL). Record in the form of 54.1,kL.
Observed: 5794.854,kL
